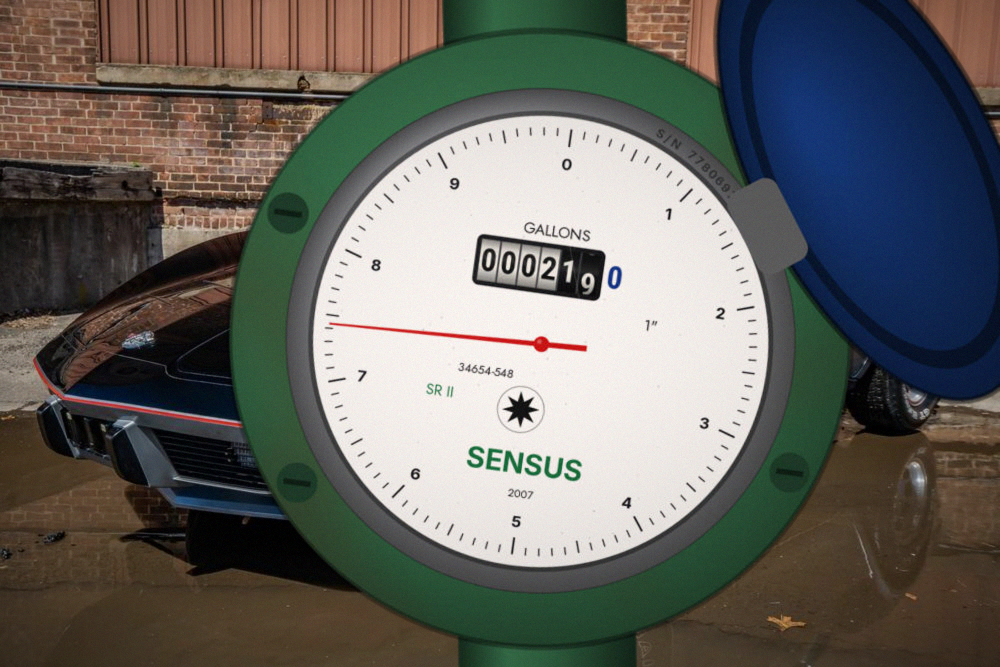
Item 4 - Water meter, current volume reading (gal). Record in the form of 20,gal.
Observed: 2187.4,gal
